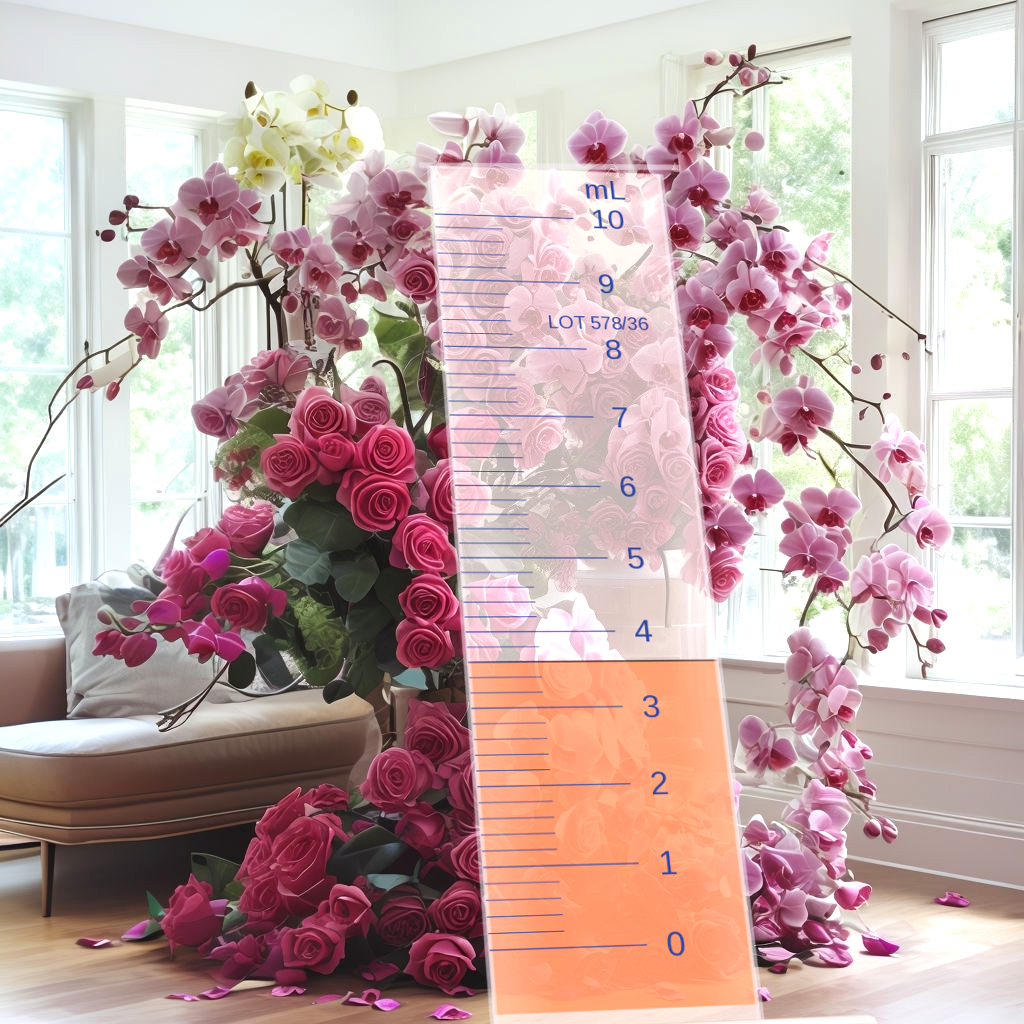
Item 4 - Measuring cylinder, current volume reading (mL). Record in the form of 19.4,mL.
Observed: 3.6,mL
